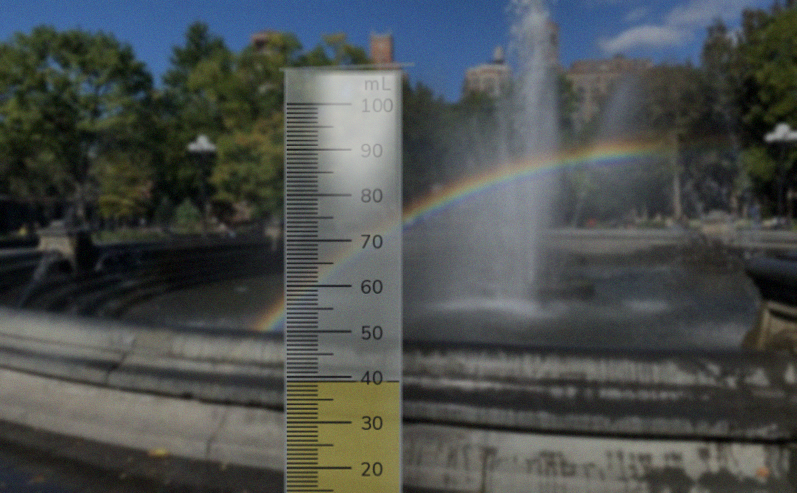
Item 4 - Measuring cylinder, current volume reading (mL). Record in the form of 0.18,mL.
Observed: 39,mL
